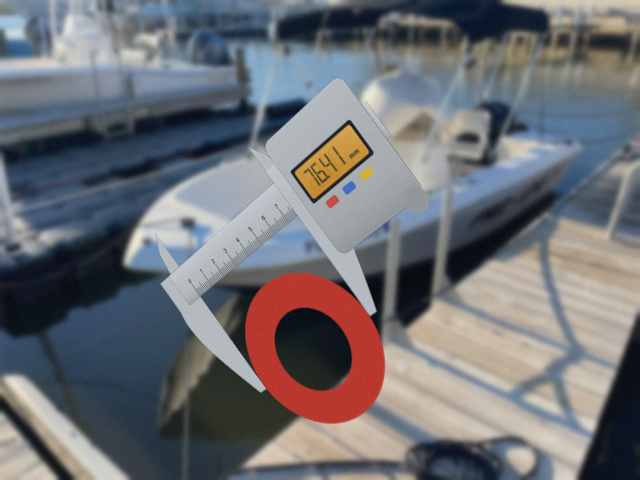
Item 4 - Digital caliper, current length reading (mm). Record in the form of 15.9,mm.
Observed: 76.41,mm
